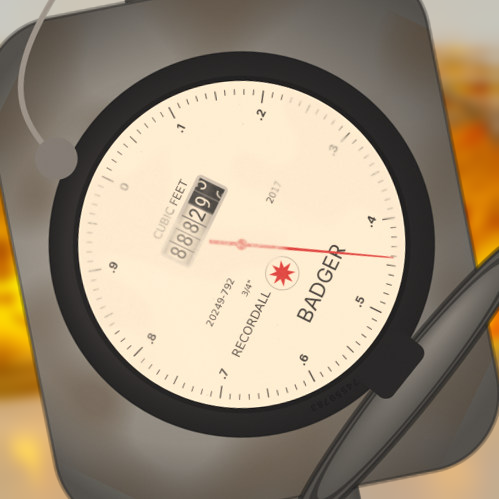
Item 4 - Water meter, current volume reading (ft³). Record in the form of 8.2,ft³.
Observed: 888295.44,ft³
